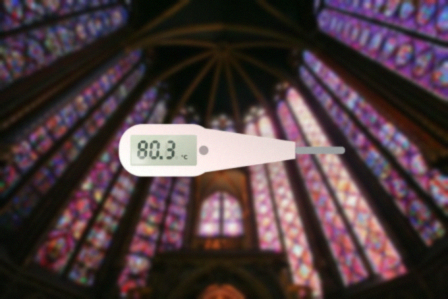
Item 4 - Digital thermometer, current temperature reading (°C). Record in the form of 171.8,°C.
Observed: 80.3,°C
